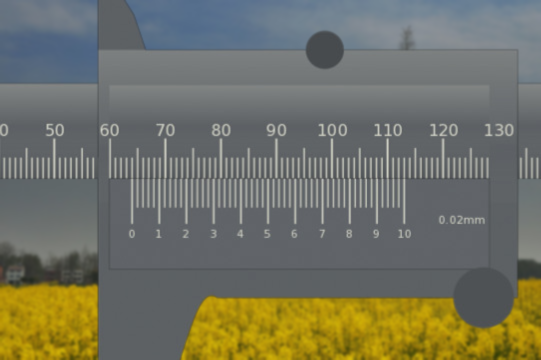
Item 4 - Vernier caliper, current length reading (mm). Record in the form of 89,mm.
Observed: 64.0,mm
